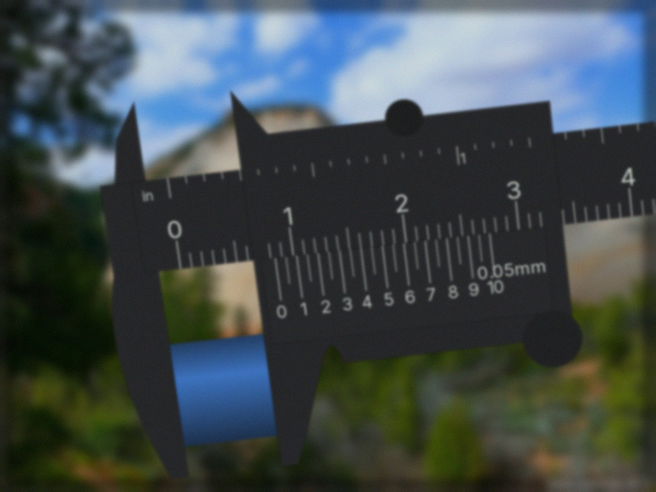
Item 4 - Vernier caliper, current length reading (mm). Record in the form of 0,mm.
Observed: 8.4,mm
